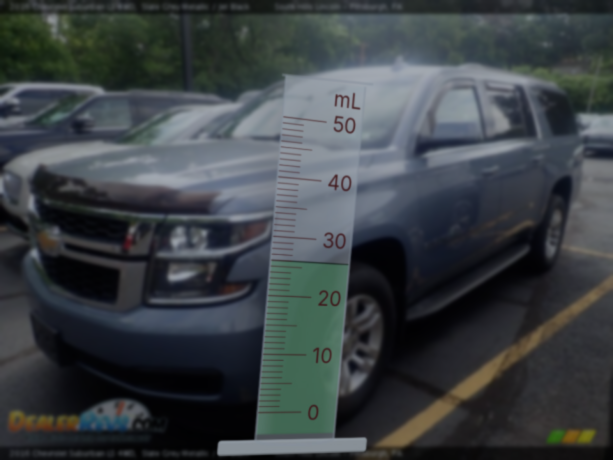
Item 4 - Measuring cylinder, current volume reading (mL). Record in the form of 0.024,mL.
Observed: 26,mL
